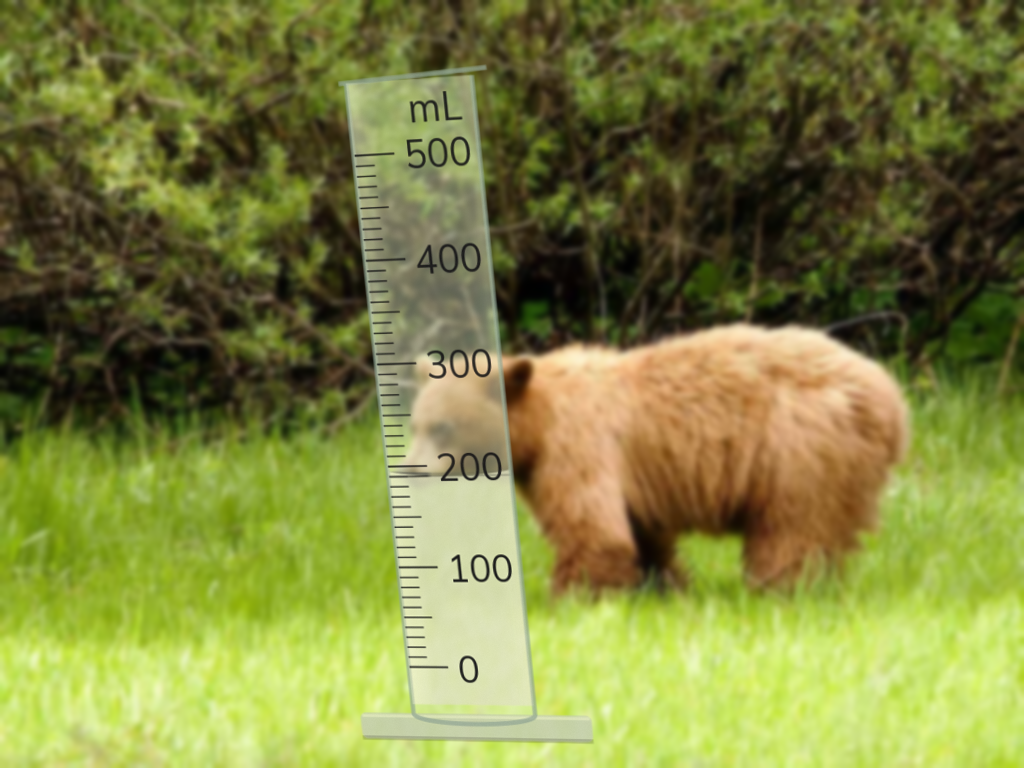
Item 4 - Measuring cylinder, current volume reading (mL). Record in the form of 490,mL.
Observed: 190,mL
